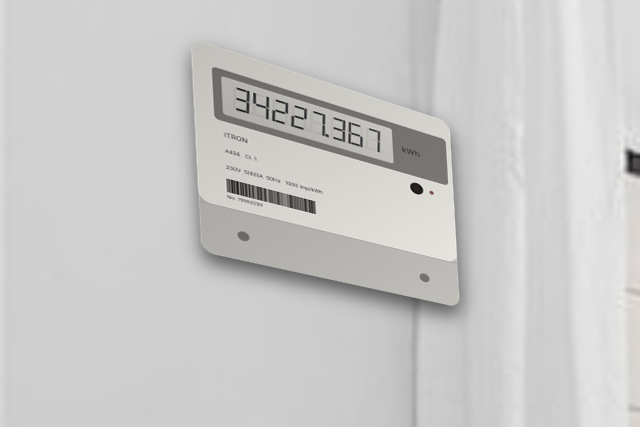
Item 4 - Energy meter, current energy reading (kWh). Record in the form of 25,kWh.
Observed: 34227.367,kWh
